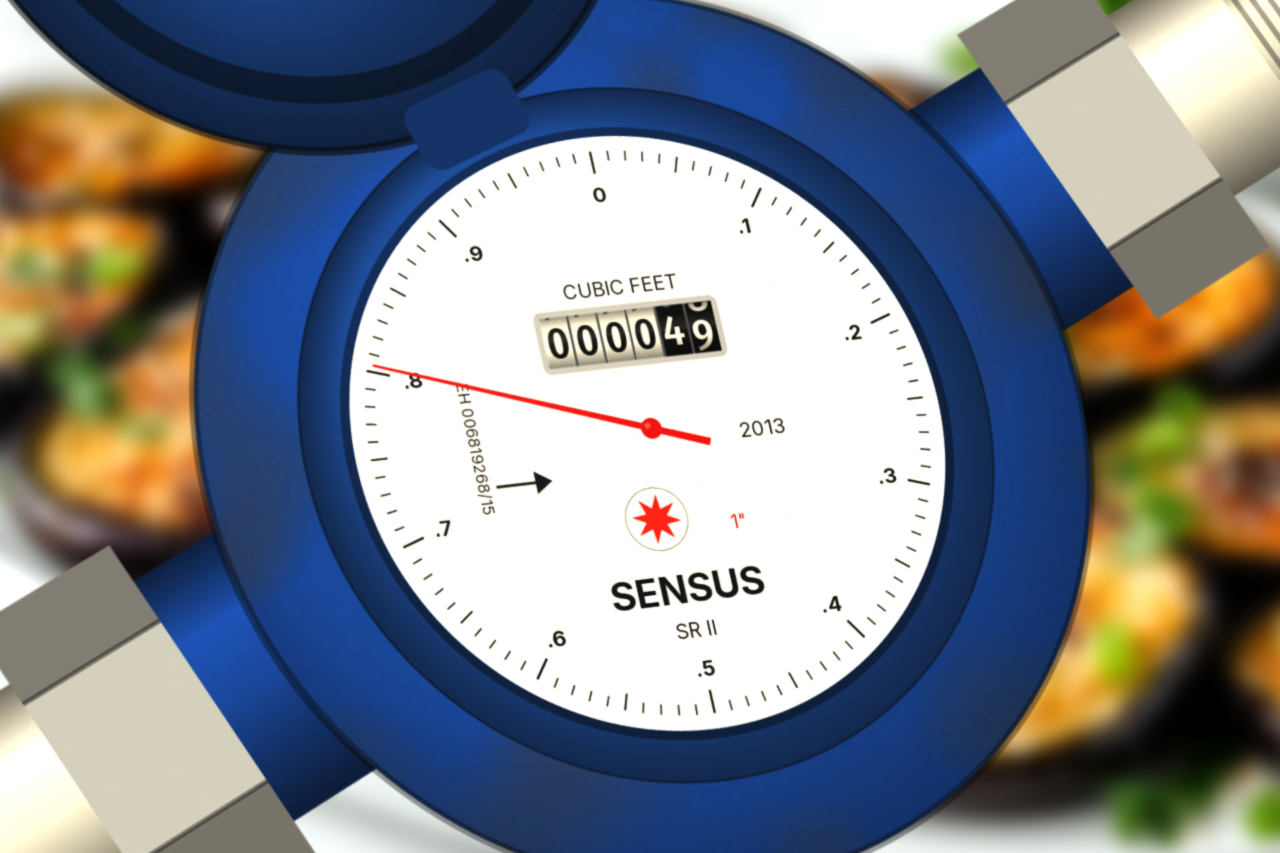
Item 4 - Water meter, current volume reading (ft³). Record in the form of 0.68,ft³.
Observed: 48.80,ft³
